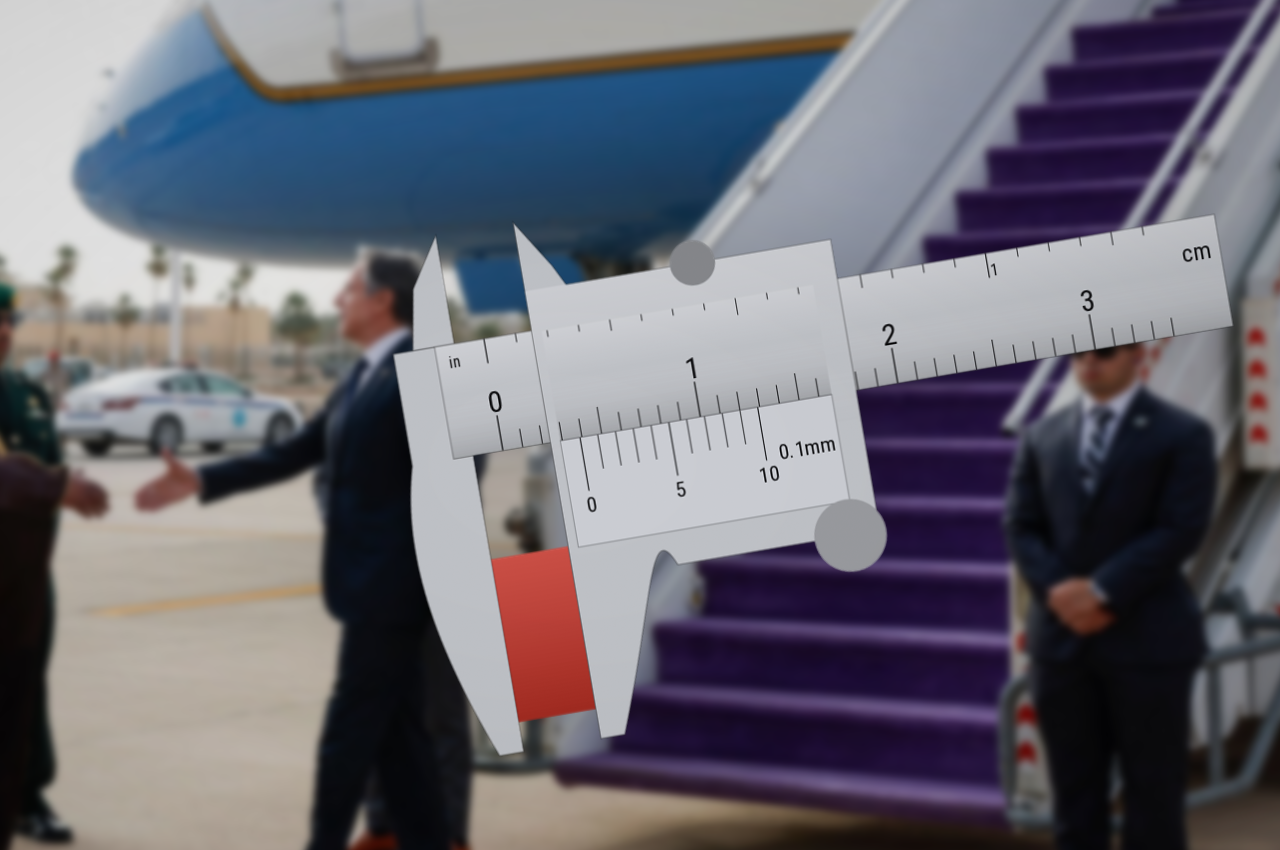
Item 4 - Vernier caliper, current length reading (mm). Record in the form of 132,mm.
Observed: 3.9,mm
